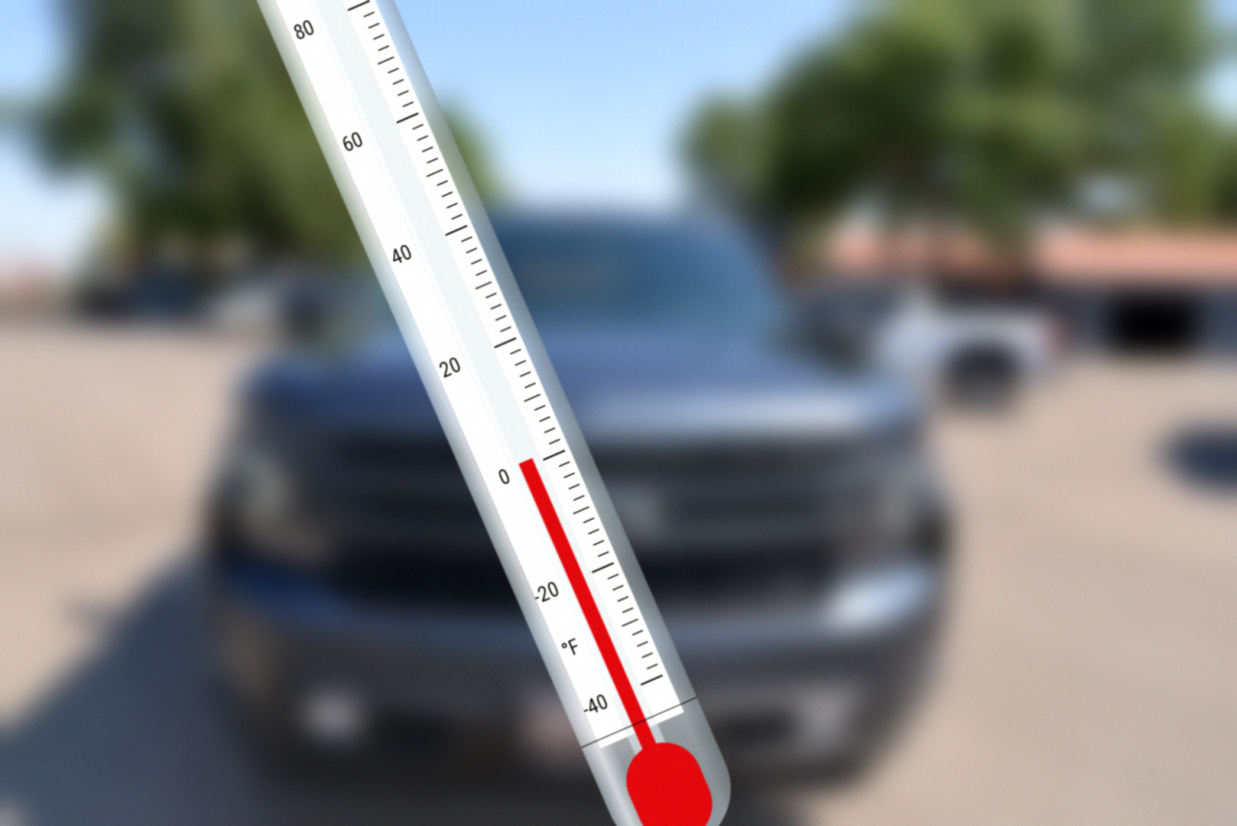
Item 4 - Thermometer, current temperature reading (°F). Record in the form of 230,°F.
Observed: 1,°F
